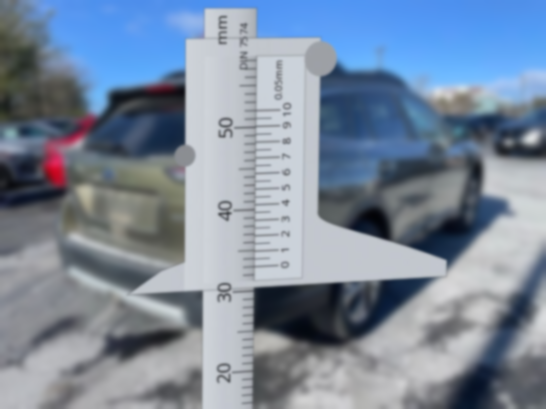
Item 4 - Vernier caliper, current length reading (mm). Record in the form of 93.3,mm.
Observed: 33.0,mm
